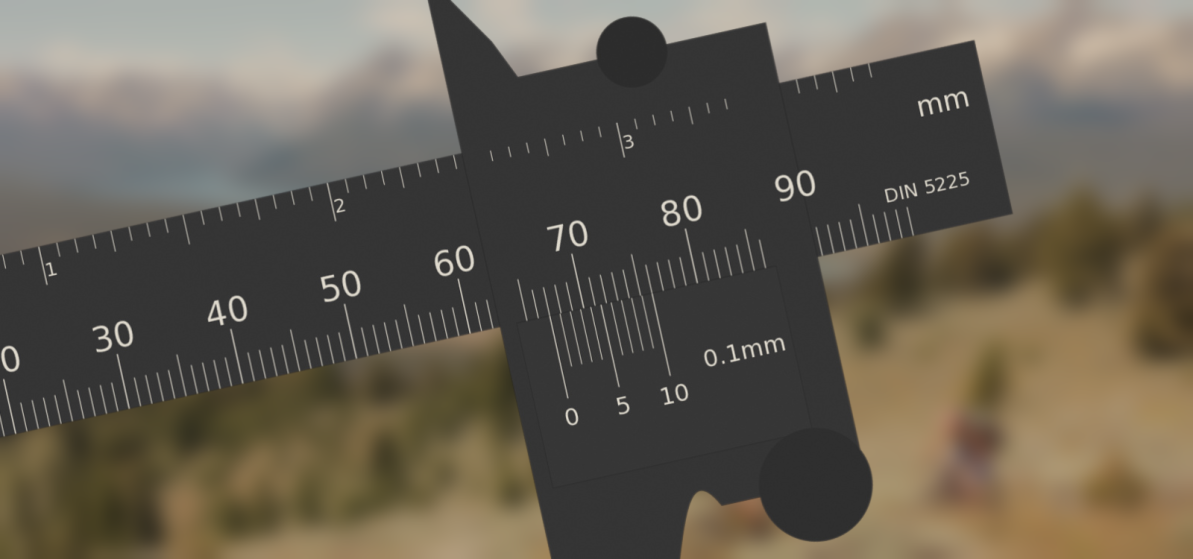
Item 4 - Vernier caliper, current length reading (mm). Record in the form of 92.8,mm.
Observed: 67.0,mm
